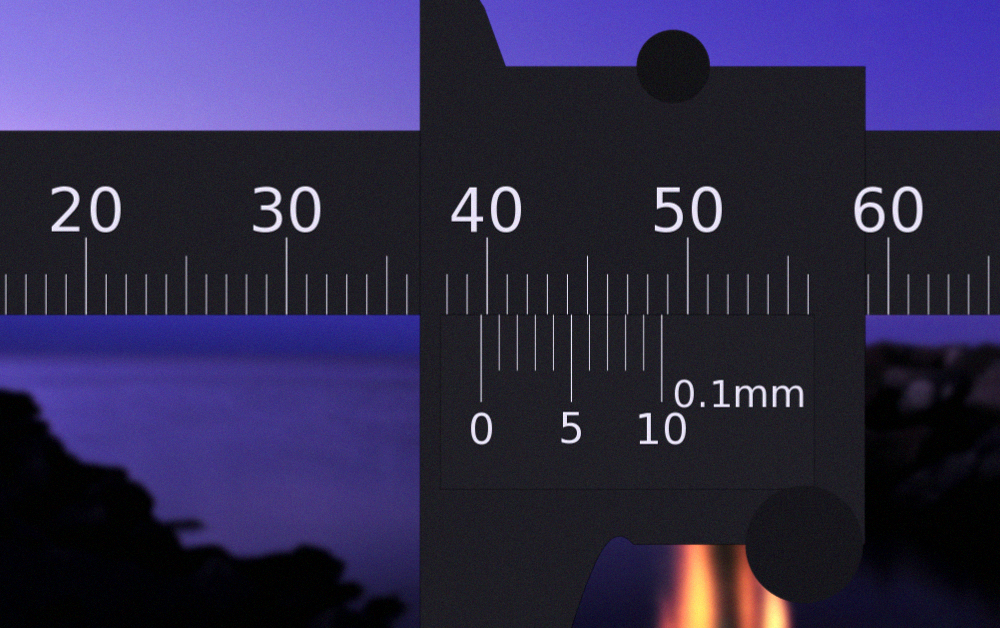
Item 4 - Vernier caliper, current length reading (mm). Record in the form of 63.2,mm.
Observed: 39.7,mm
